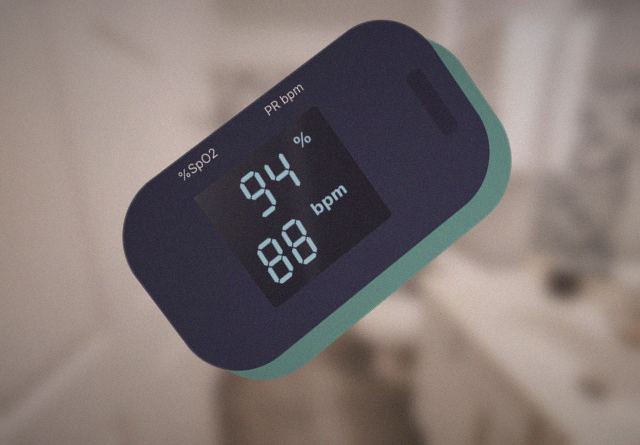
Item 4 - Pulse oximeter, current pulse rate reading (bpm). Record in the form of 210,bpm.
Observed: 88,bpm
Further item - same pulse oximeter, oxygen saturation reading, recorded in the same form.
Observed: 94,%
